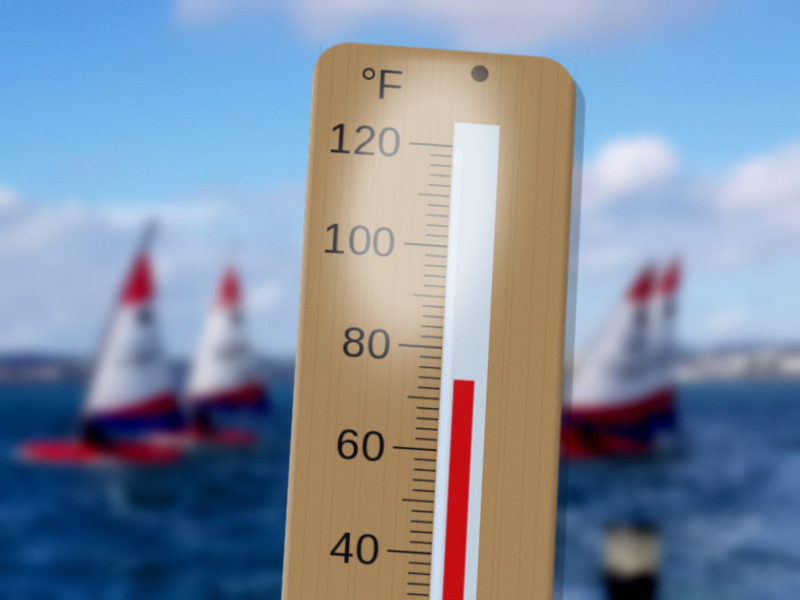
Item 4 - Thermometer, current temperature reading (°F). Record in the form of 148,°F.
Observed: 74,°F
